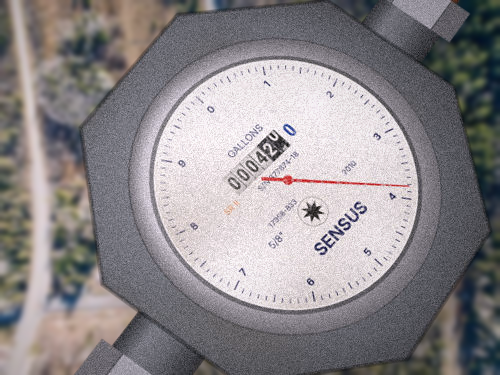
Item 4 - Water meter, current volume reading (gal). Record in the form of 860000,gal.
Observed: 4203.8,gal
